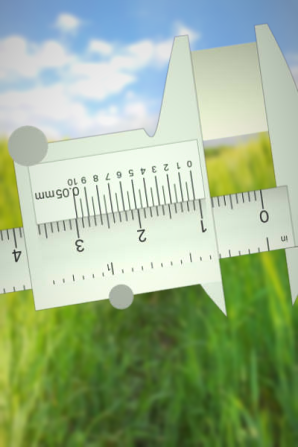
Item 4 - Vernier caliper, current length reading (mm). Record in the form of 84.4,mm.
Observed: 10.8,mm
